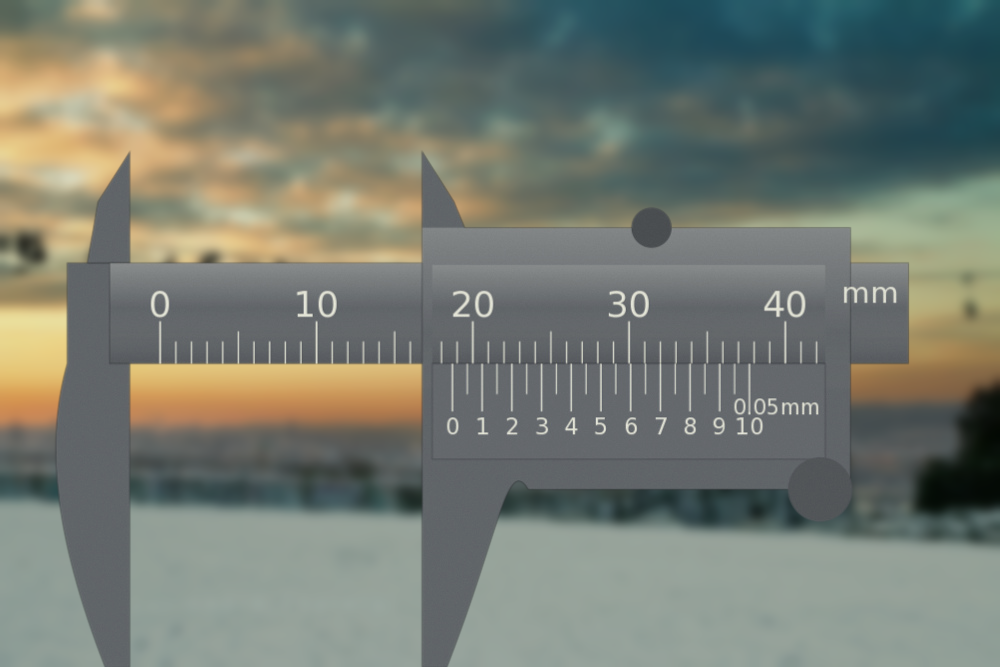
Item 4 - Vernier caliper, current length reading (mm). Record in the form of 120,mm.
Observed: 18.7,mm
